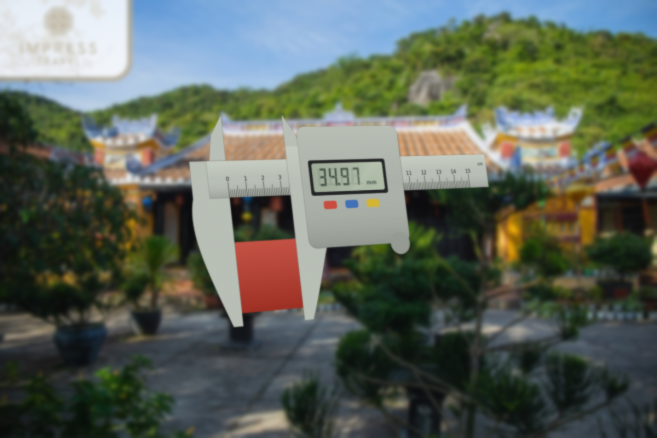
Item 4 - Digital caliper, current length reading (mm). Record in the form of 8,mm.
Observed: 34.97,mm
